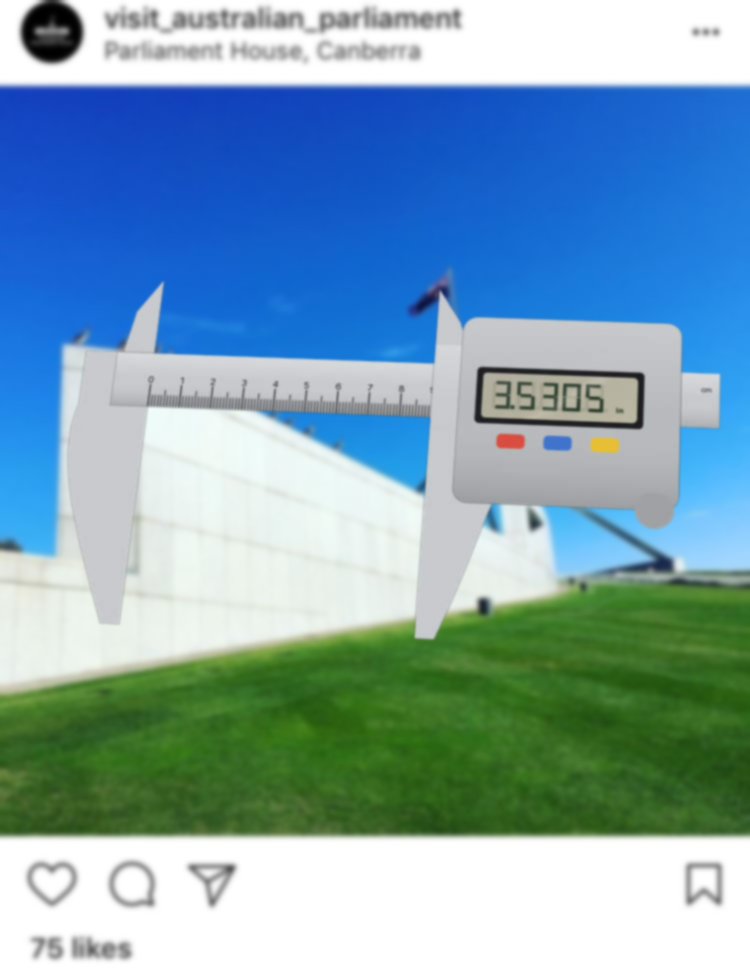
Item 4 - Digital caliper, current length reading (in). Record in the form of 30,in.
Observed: 3.5305,in
